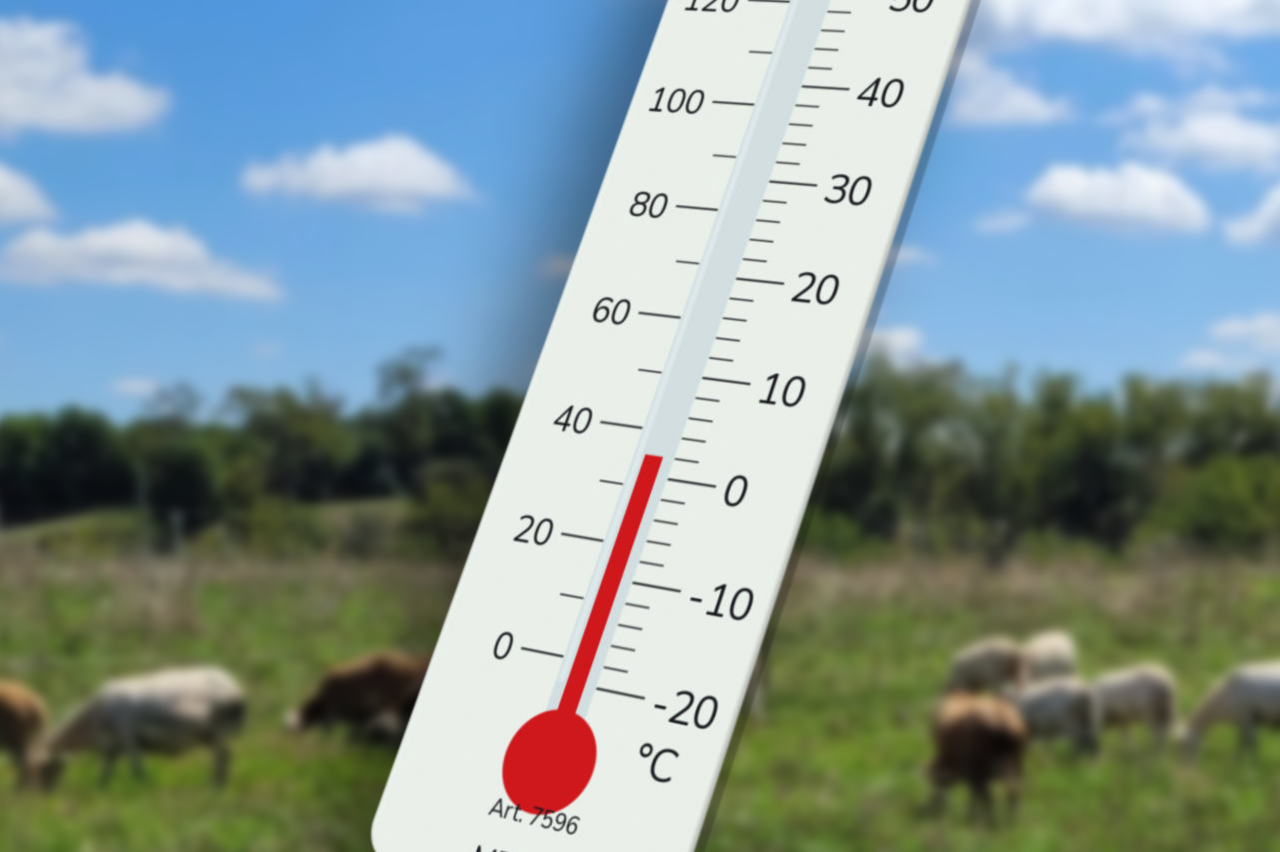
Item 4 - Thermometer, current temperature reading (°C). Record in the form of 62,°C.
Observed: 2,°C
